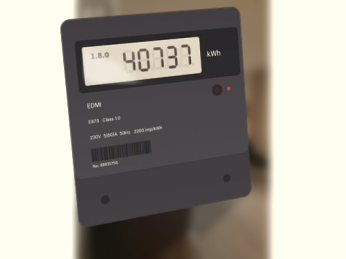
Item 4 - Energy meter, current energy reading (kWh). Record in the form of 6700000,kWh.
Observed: 40737,kWh
